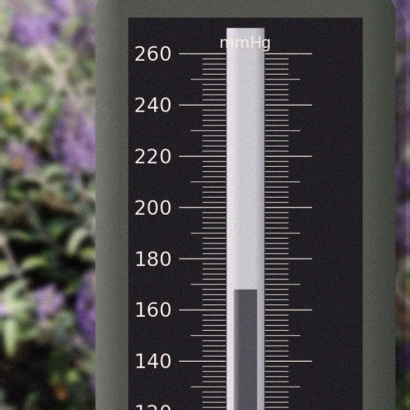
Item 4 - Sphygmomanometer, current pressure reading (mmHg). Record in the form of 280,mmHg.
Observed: 168,mmHg
